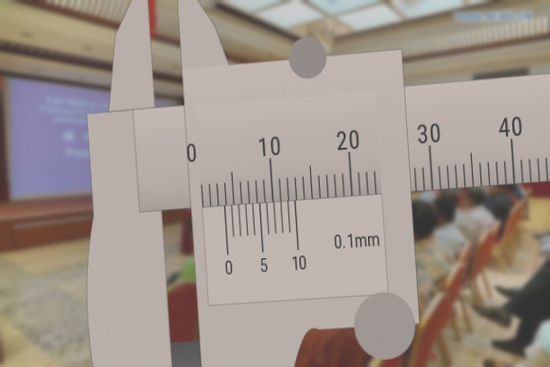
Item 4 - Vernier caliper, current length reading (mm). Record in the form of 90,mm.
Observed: 3.8,mm
